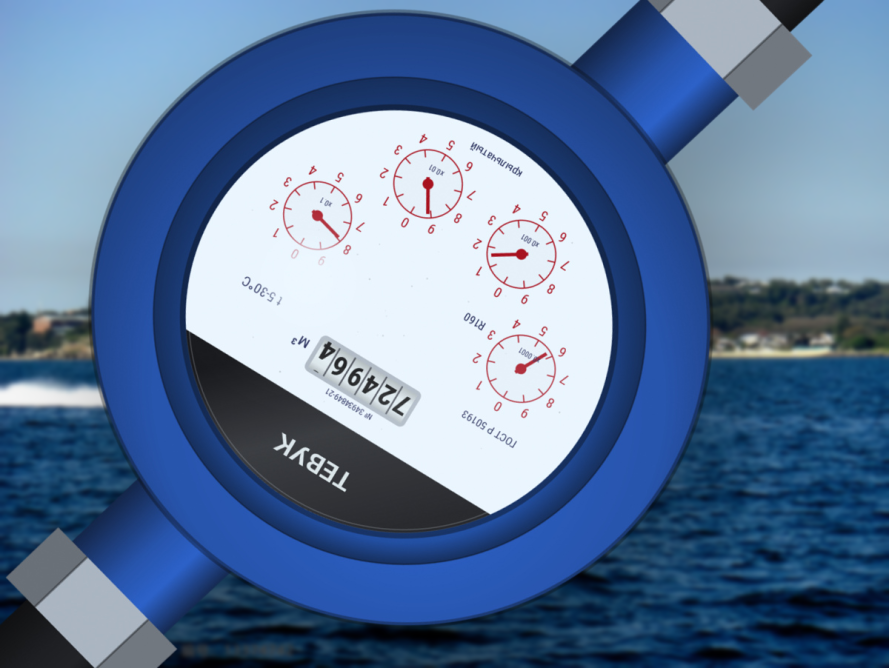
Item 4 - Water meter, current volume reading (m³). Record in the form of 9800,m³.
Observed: 724963.7915,m³
